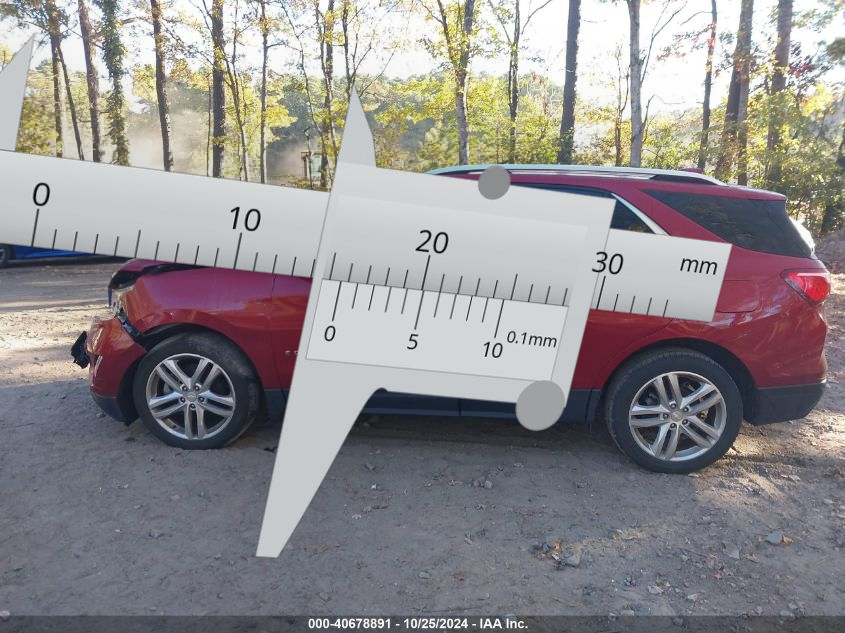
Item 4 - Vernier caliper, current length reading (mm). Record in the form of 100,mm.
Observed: 15.6,mm
